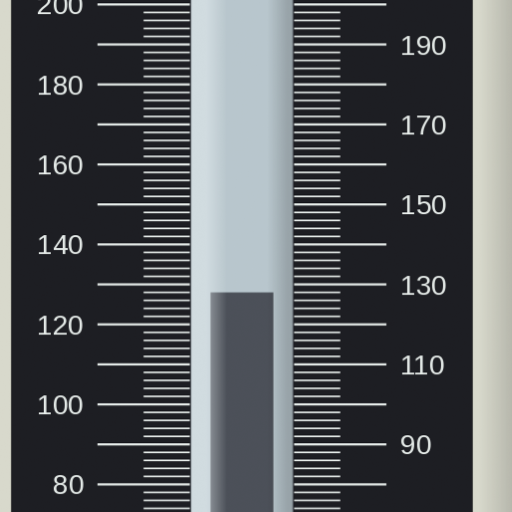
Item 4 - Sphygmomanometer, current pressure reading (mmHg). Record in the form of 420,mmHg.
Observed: 128,mmHg
